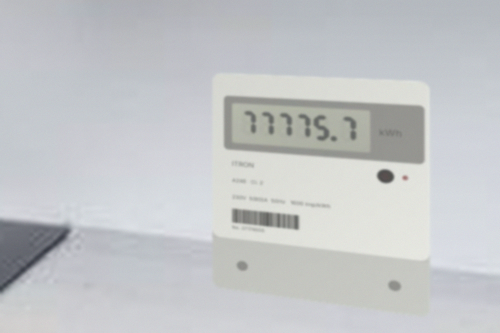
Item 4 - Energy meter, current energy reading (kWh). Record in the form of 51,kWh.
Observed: 77775.7,kWh
